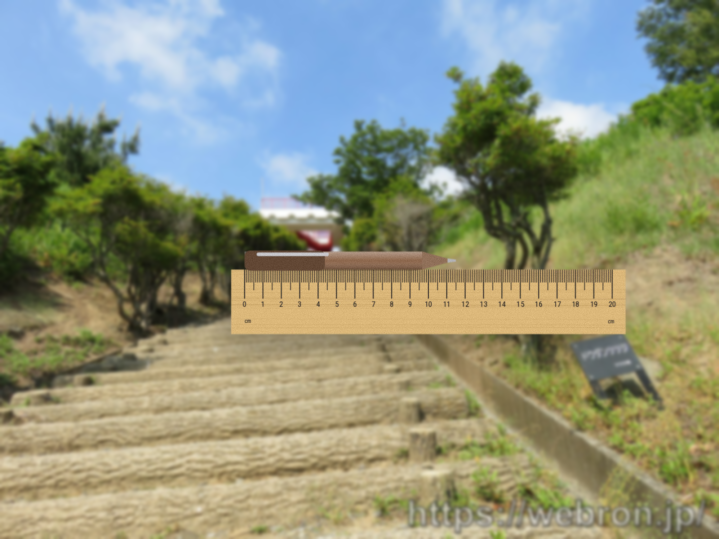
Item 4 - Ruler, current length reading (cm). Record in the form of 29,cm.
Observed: 11.5,cm
